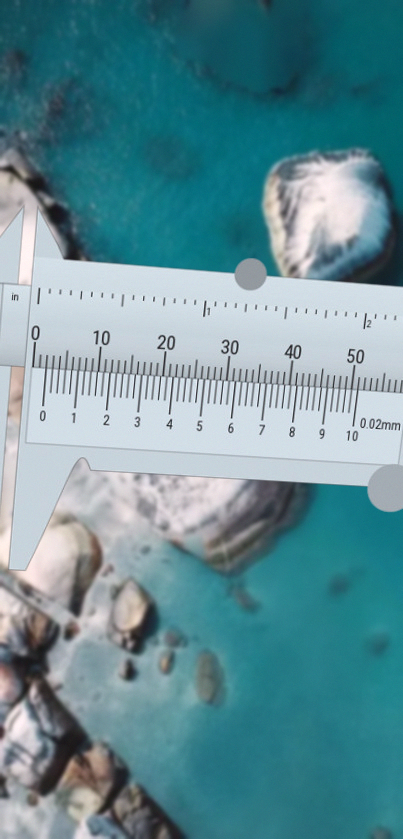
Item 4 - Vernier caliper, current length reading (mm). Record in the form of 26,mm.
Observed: 2.0,mm
